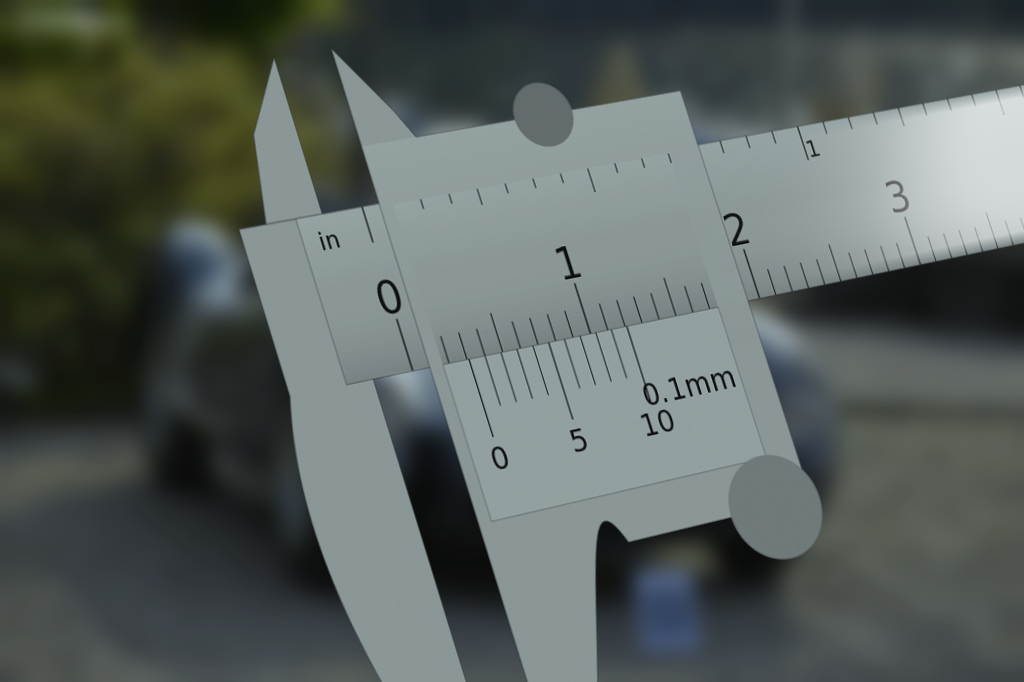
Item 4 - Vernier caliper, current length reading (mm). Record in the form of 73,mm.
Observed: 3.1,mm
